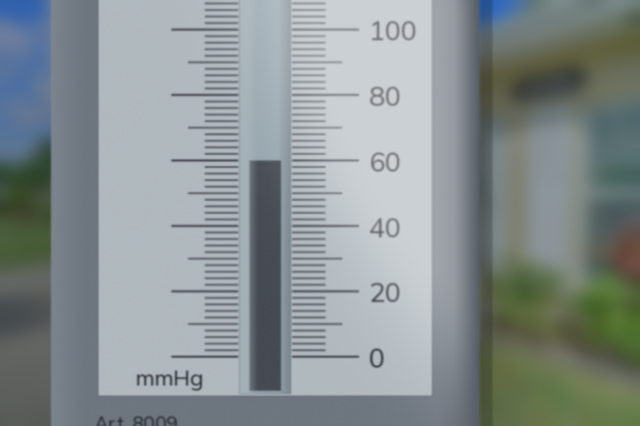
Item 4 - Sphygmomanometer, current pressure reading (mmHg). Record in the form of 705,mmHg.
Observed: 60,mmHg
